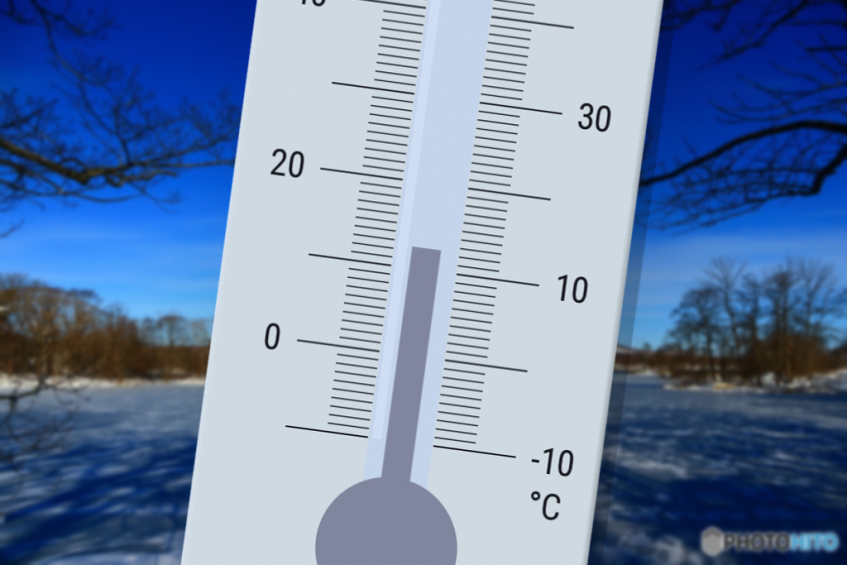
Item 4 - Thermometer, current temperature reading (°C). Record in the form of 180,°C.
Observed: 12.5,°C
